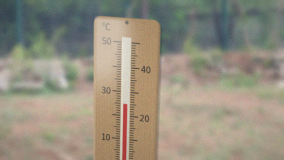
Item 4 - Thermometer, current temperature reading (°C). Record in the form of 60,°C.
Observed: 25,°C
